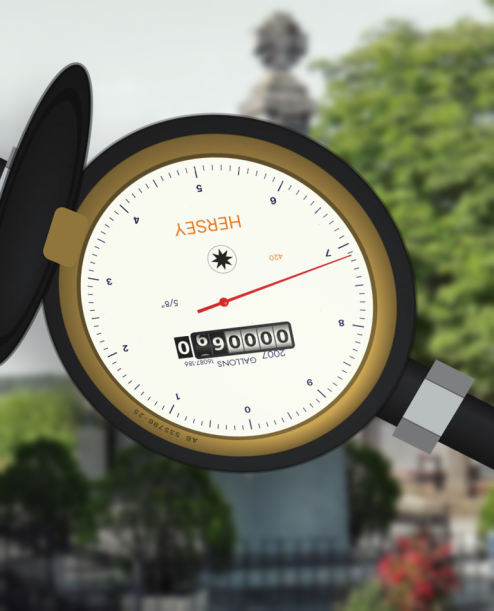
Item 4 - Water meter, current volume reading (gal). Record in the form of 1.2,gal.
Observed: 687.1,gal
